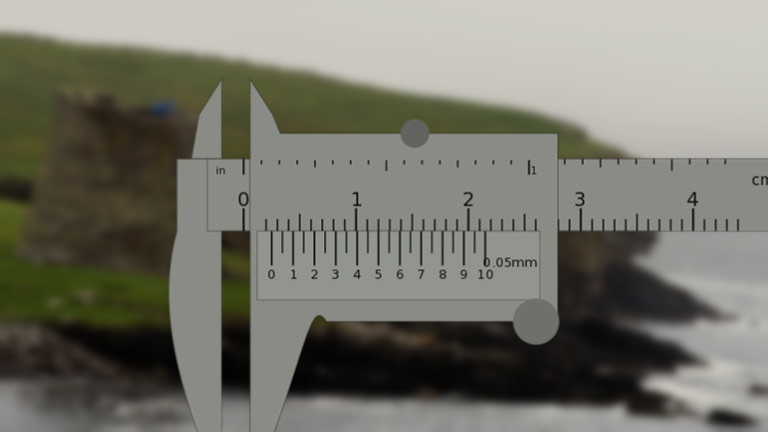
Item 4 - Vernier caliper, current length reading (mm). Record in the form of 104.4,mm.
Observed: 2.5,mm
